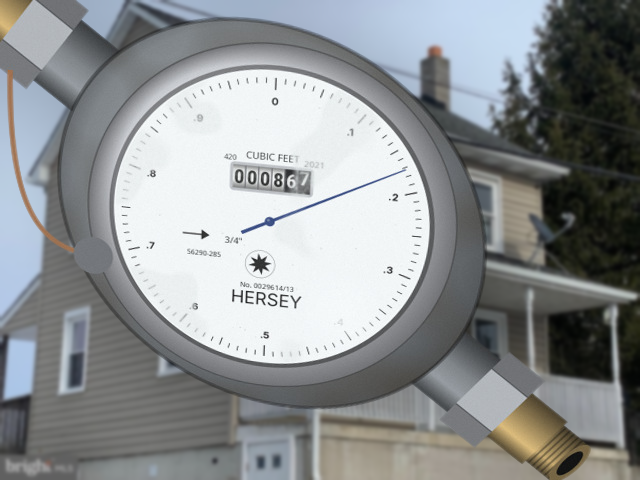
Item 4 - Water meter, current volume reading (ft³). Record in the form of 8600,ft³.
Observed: 867.17,ft³
